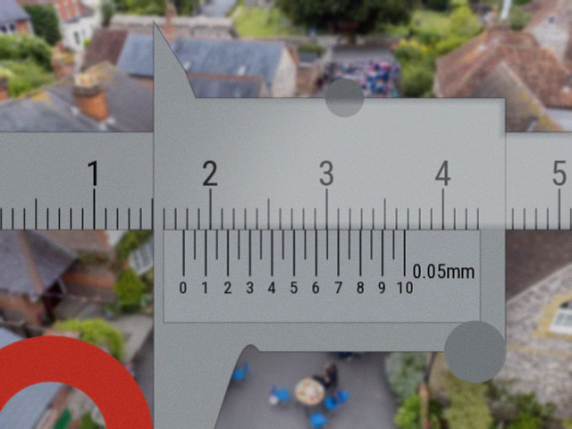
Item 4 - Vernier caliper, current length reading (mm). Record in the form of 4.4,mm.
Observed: 17.7,mm
